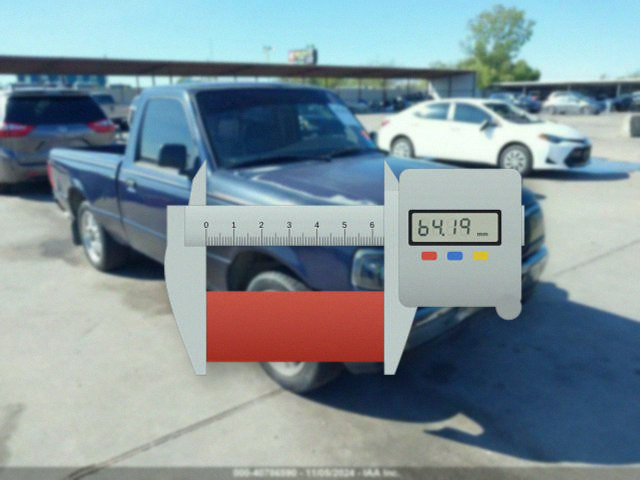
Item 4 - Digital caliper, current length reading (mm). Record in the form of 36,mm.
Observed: 64.19,mm
